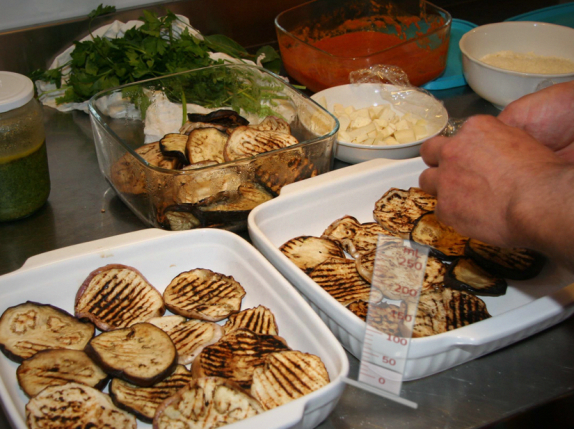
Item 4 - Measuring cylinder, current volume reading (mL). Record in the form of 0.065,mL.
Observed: 30,mL
